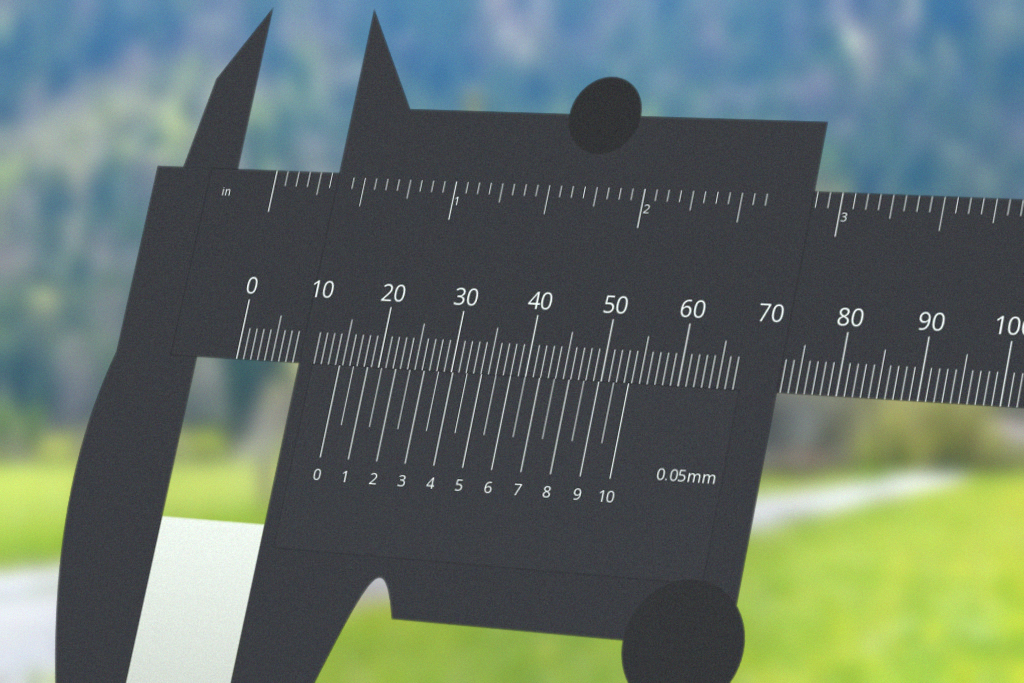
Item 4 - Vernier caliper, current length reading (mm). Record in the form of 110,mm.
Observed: 14.6,mm
